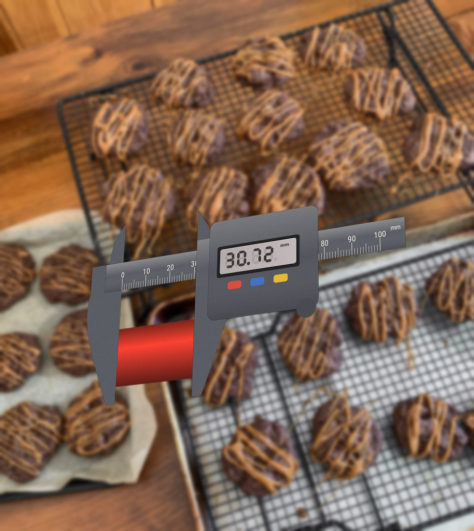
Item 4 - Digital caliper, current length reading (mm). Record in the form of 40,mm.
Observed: 30.72,mm
